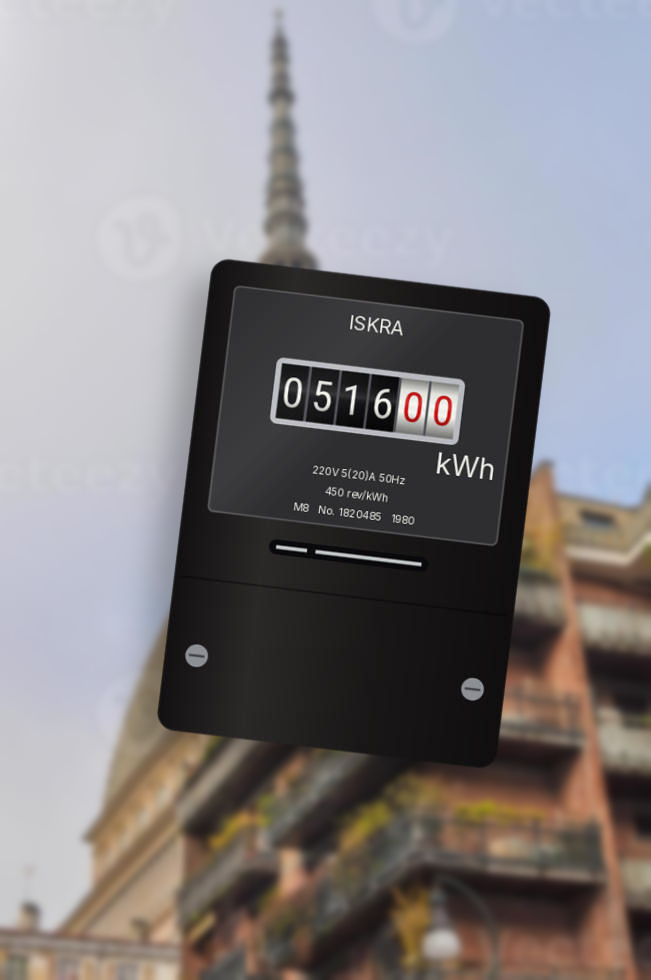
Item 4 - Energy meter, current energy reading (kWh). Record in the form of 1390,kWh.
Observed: 516.00,kWh
